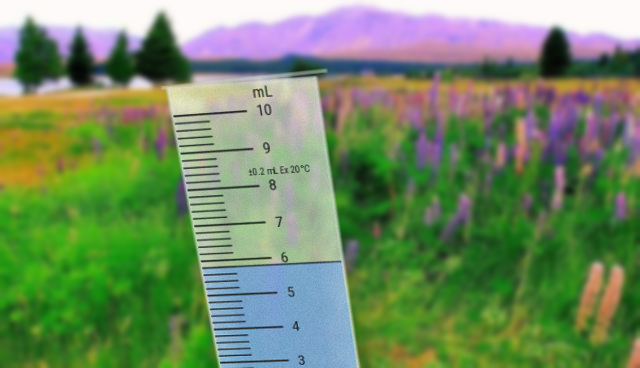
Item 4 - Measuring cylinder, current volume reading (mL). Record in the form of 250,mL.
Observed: 5.8,mL
